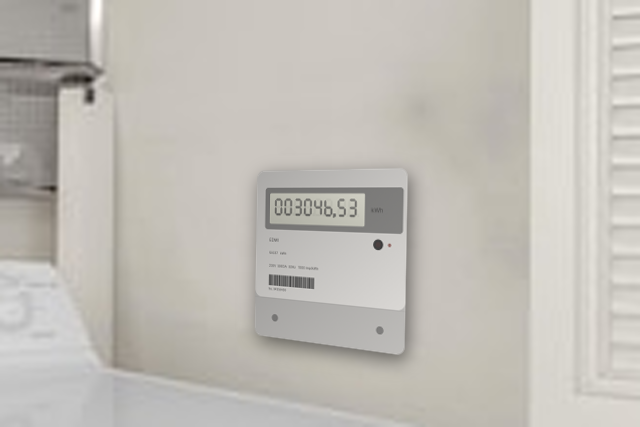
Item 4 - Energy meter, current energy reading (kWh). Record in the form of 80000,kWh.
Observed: 3046.53,kWh
